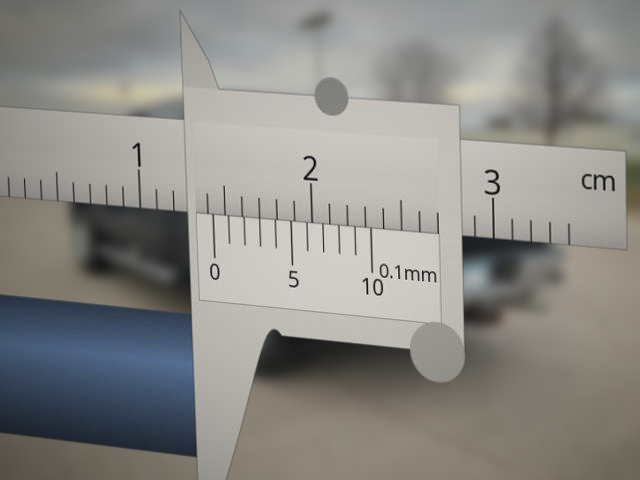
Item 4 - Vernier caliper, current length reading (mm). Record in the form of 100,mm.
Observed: 14.3,mm
